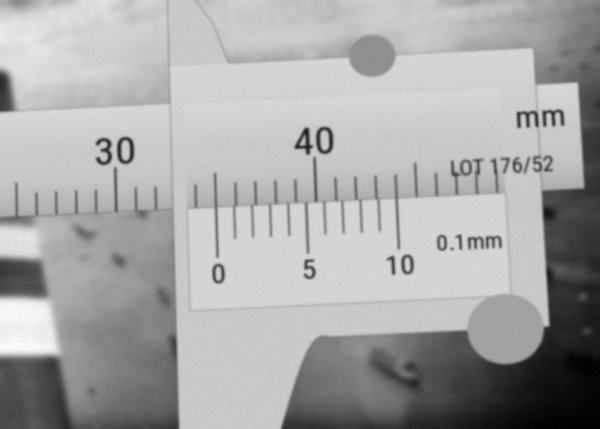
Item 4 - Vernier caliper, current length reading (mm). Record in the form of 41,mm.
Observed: 35.0,mm
